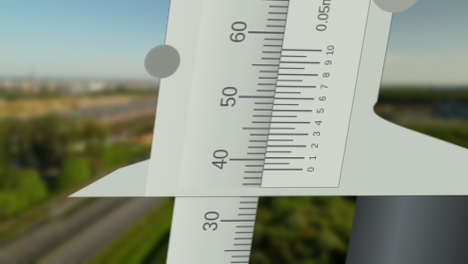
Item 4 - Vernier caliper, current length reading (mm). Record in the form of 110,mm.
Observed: 38.4,mm
